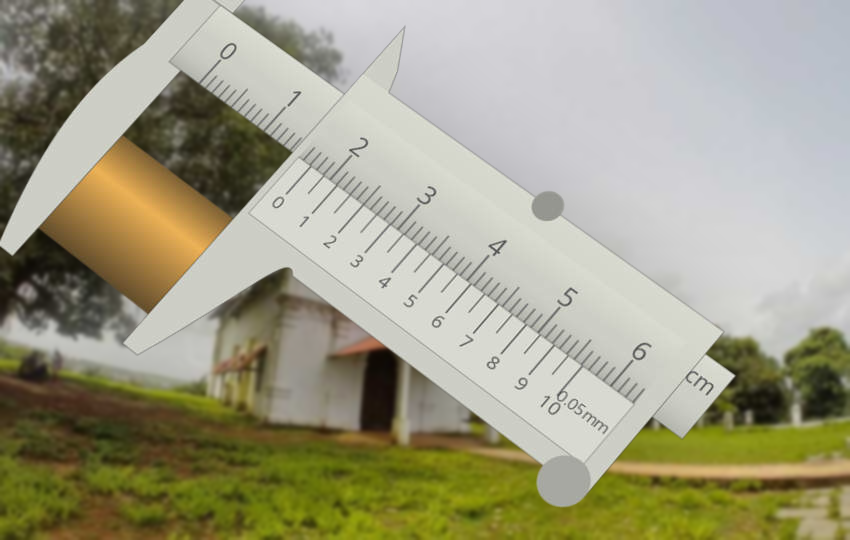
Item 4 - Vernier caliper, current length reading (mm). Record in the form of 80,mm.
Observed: 17.2,mm
